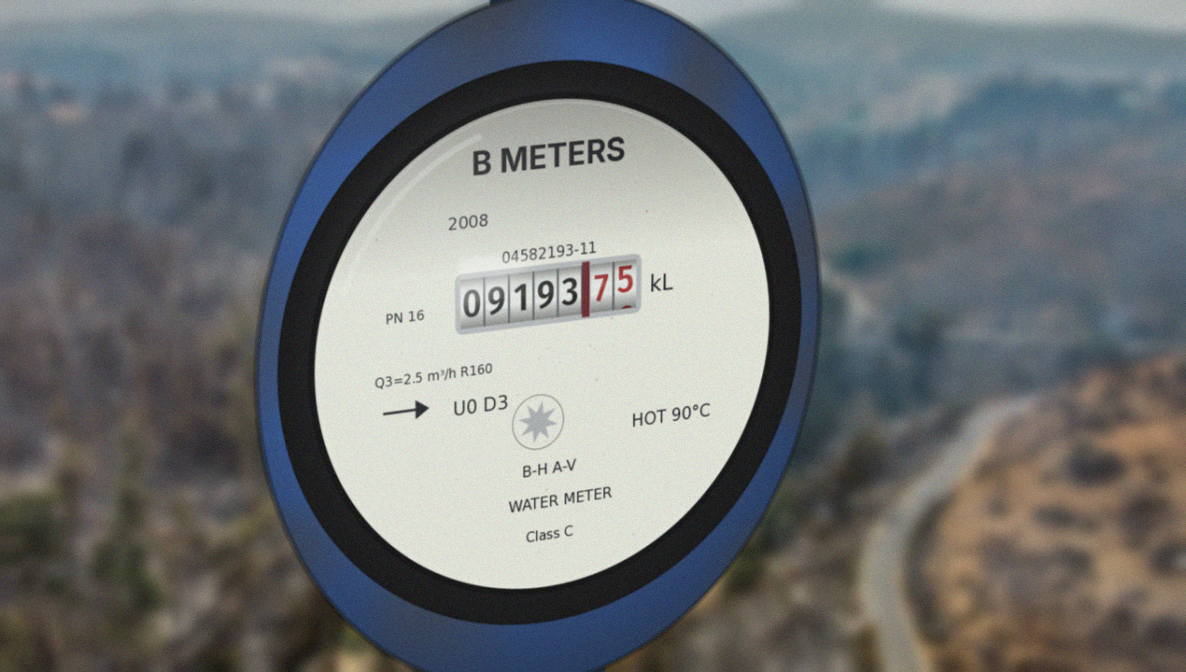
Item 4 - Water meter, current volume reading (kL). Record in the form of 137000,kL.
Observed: 9193.75,kL
